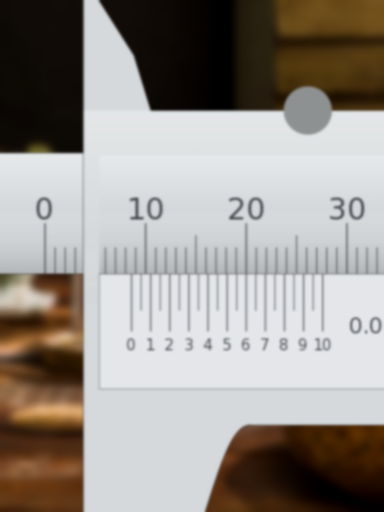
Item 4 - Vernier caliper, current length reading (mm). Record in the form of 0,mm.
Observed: 8.6,mm
